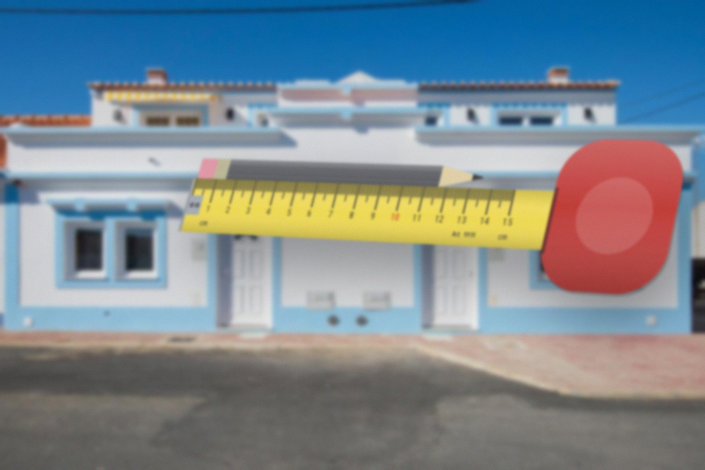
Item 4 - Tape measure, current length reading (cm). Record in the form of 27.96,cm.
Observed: 13.5,cm
